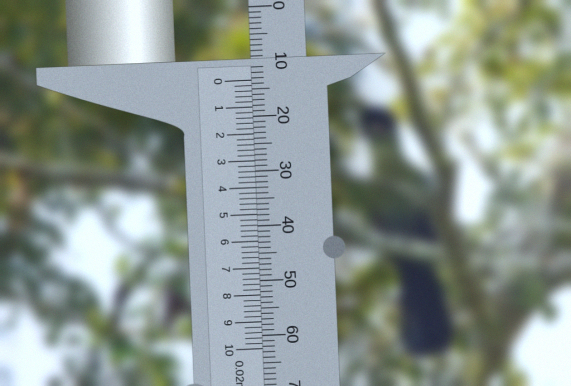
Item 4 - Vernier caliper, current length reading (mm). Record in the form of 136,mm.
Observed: 13.4,mm
